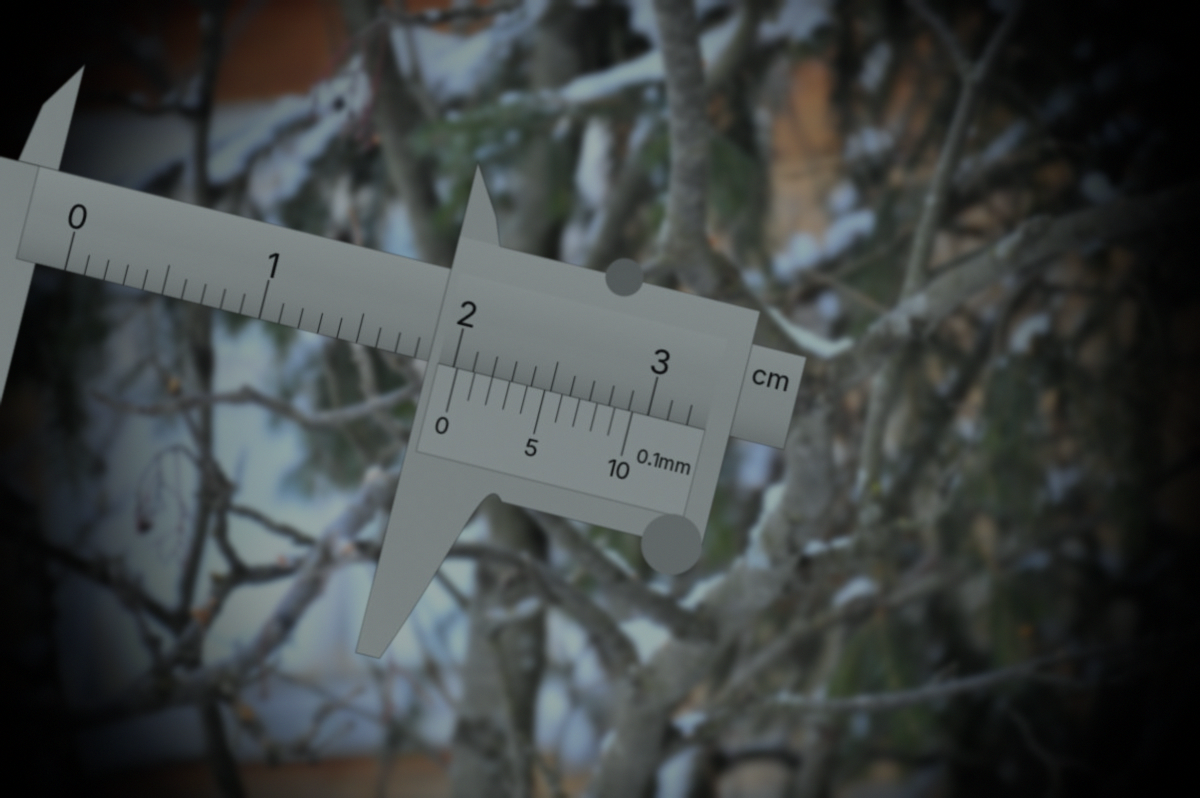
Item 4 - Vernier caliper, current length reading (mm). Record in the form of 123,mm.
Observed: 20.2,mm
